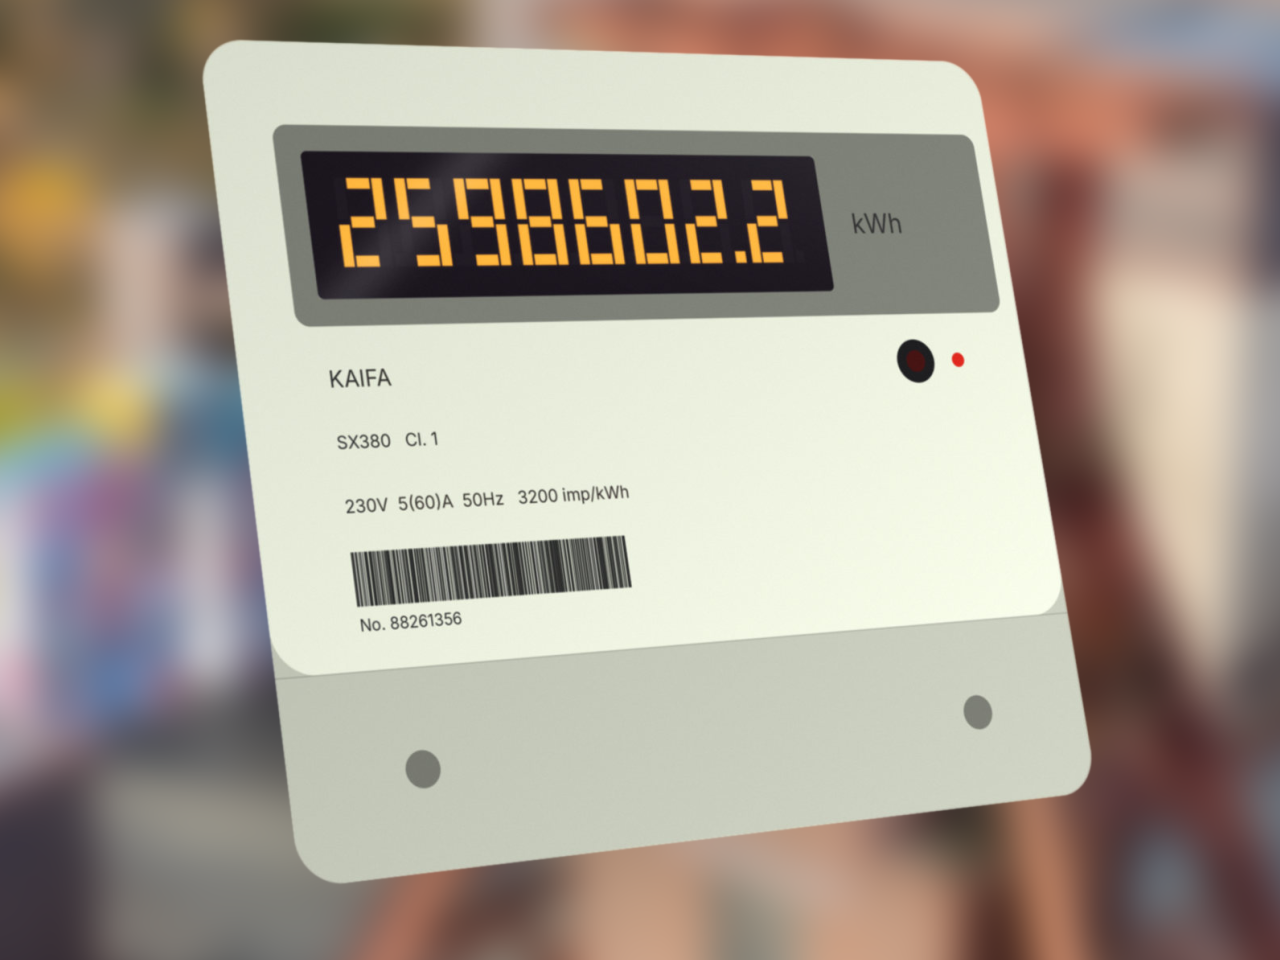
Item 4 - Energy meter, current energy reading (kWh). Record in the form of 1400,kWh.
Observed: 2598602.2,kWh
